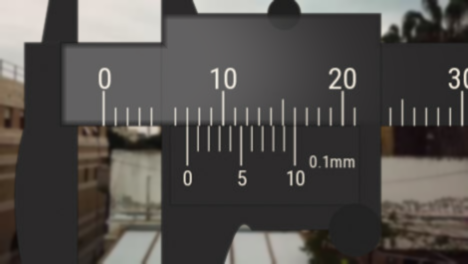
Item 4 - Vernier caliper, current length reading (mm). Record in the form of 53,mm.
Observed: 7.0,mm
